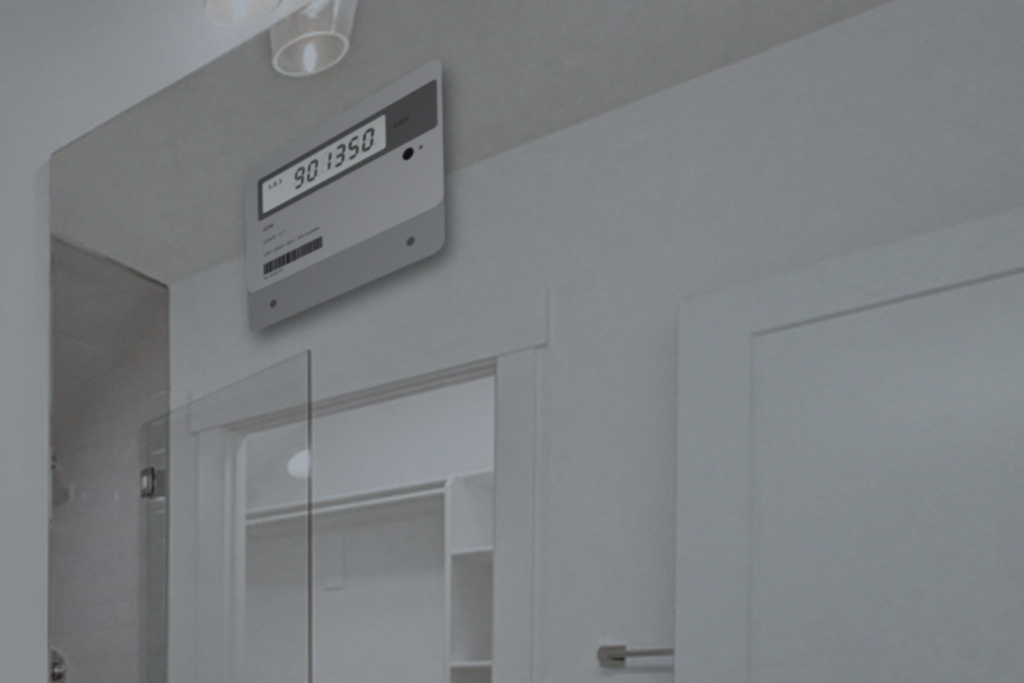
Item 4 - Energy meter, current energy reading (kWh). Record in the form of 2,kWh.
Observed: 901350,kWh
